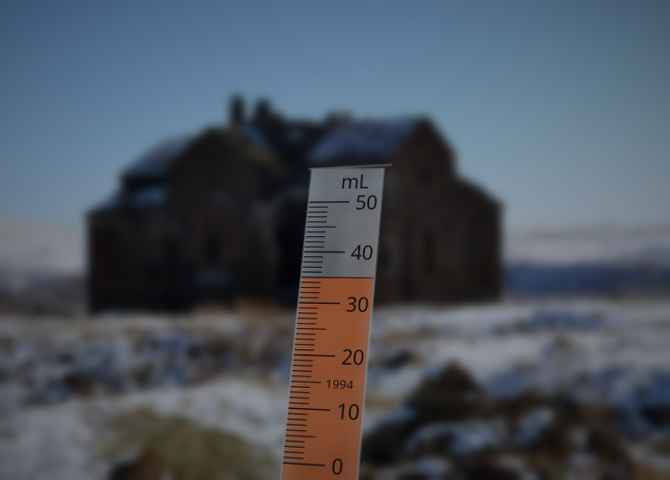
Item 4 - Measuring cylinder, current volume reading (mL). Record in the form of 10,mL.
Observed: 35,mL
